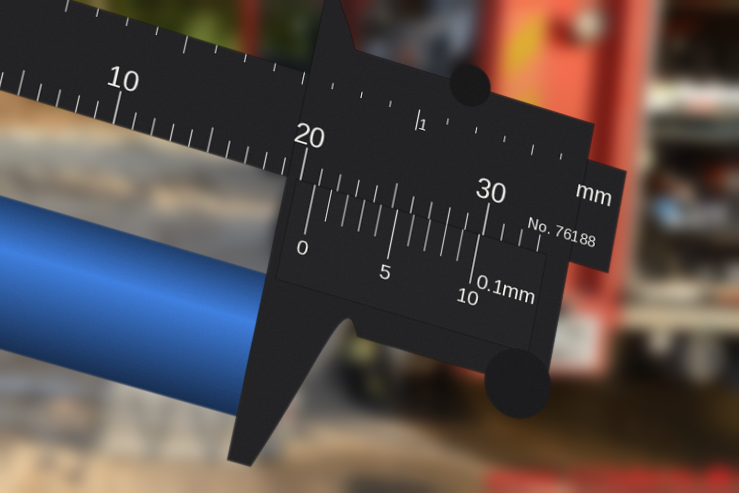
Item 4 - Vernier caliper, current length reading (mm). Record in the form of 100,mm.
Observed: 20.8,mm
